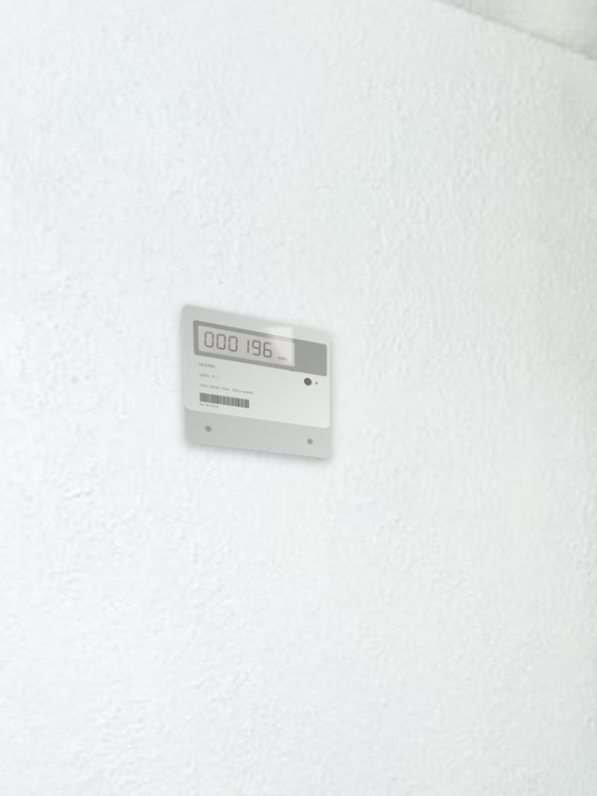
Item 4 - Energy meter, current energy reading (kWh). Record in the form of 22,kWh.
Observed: 196,kWh
